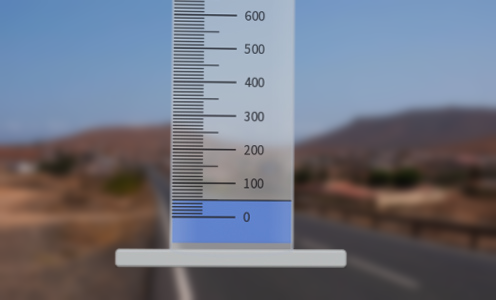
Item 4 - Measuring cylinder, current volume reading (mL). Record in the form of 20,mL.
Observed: 50,mL
